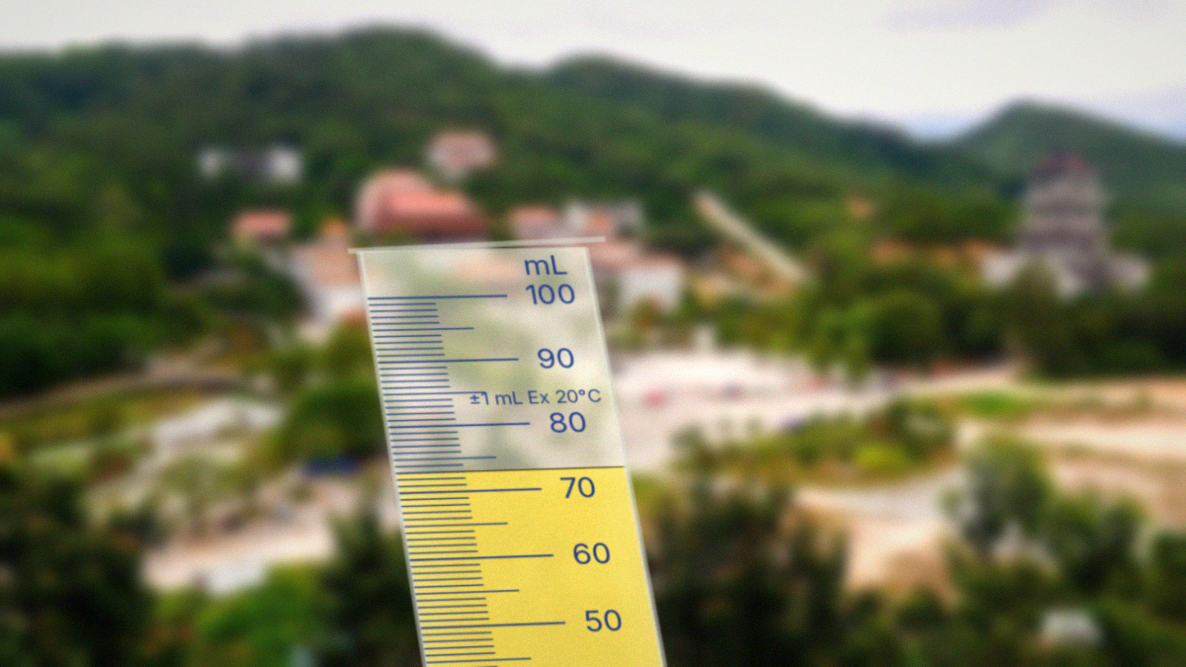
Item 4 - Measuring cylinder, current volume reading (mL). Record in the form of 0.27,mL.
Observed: 73,mL
